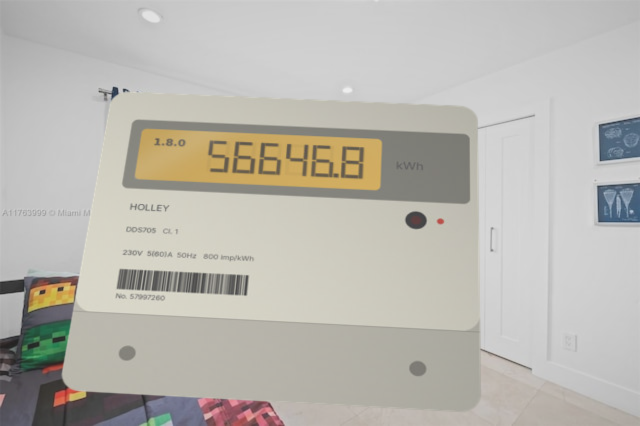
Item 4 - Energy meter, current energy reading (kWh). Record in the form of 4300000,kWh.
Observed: 56646.8,kWh
